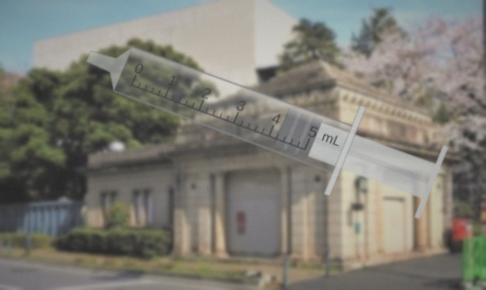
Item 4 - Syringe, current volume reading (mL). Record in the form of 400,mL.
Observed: 4.2,mL
